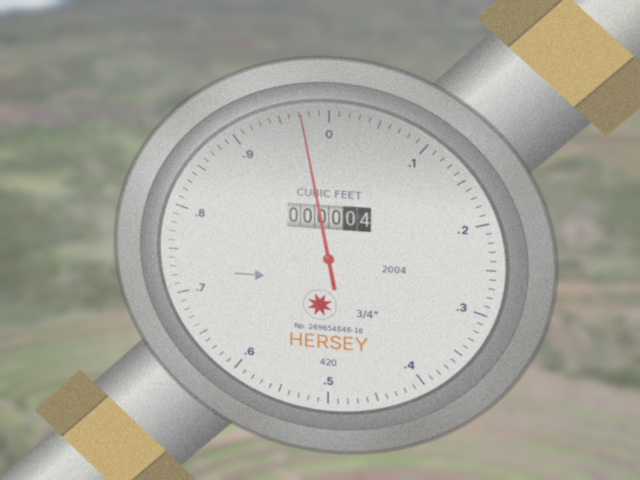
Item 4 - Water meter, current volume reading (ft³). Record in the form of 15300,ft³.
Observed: 3.97,ft³
